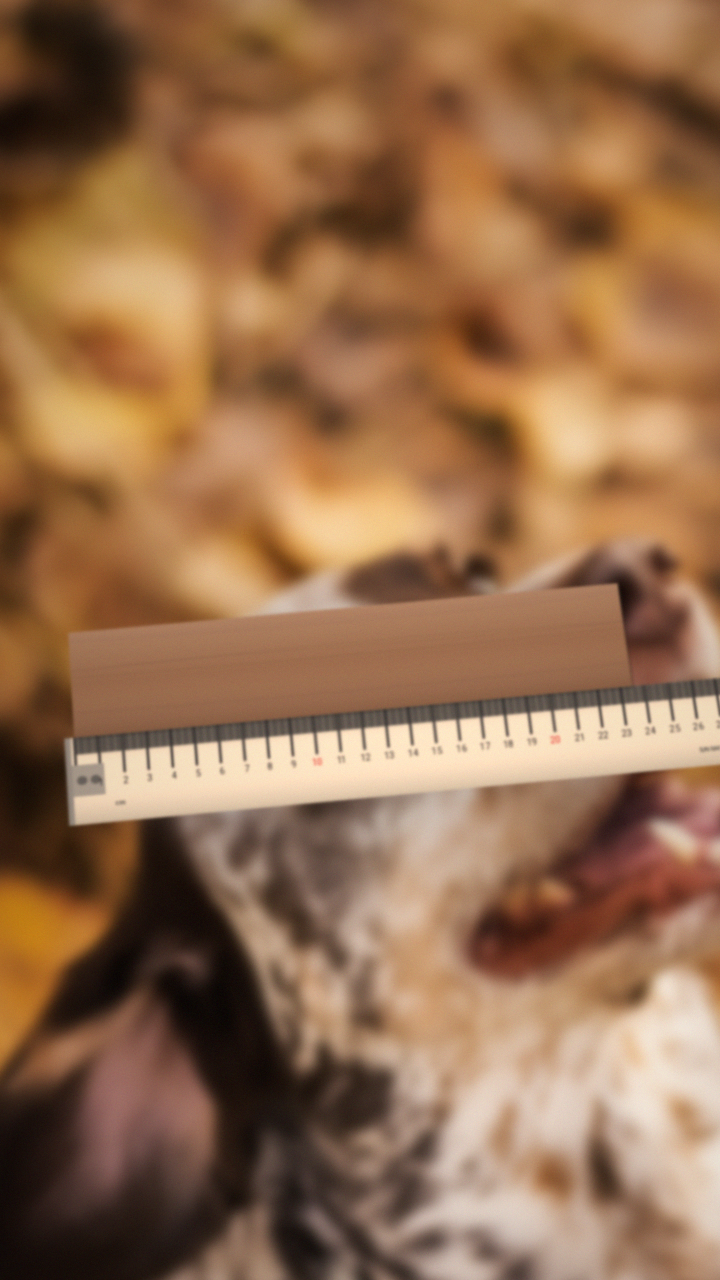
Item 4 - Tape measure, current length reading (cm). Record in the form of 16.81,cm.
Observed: 23.5,cm
